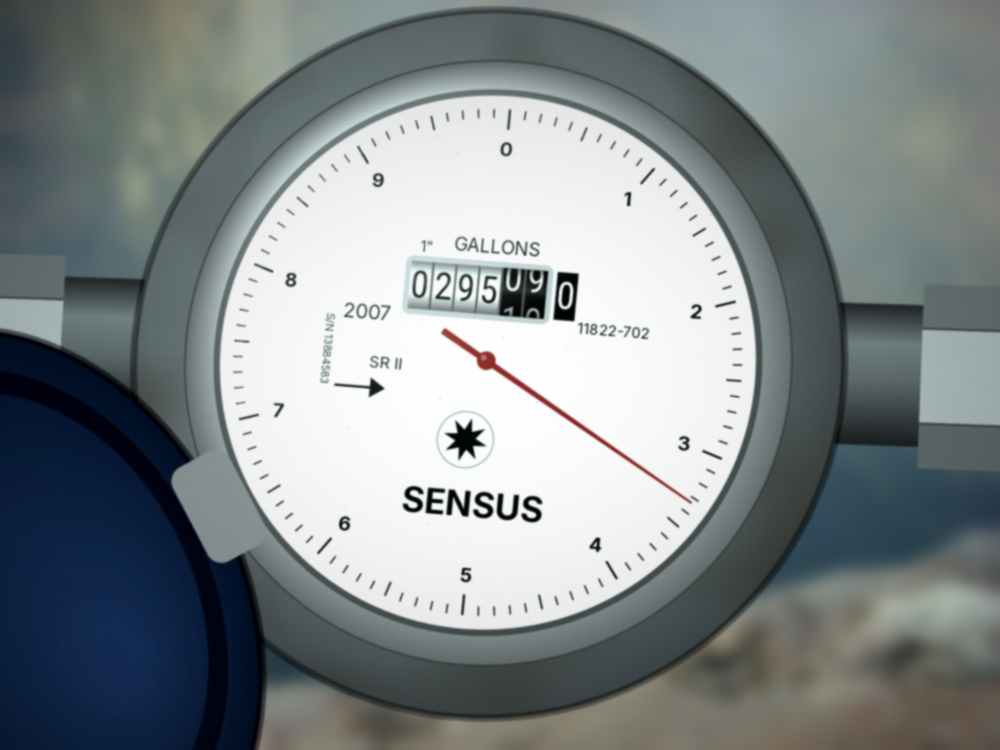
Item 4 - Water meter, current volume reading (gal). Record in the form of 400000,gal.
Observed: 295093.3,gal
